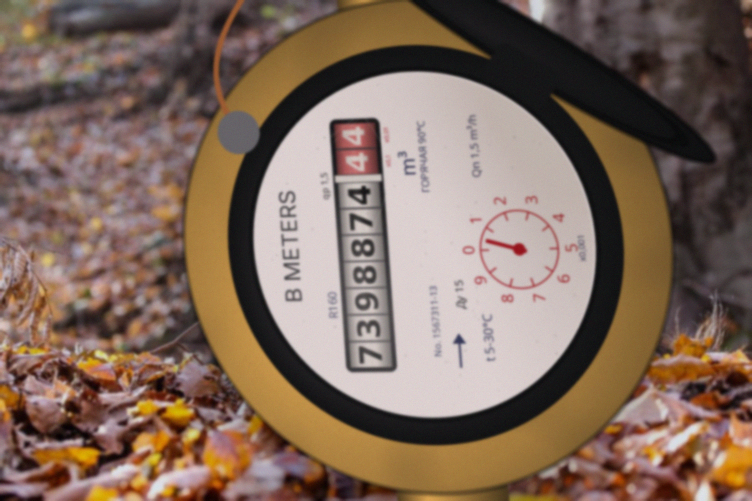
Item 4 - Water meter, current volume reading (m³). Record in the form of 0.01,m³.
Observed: 7398874.440,m³
